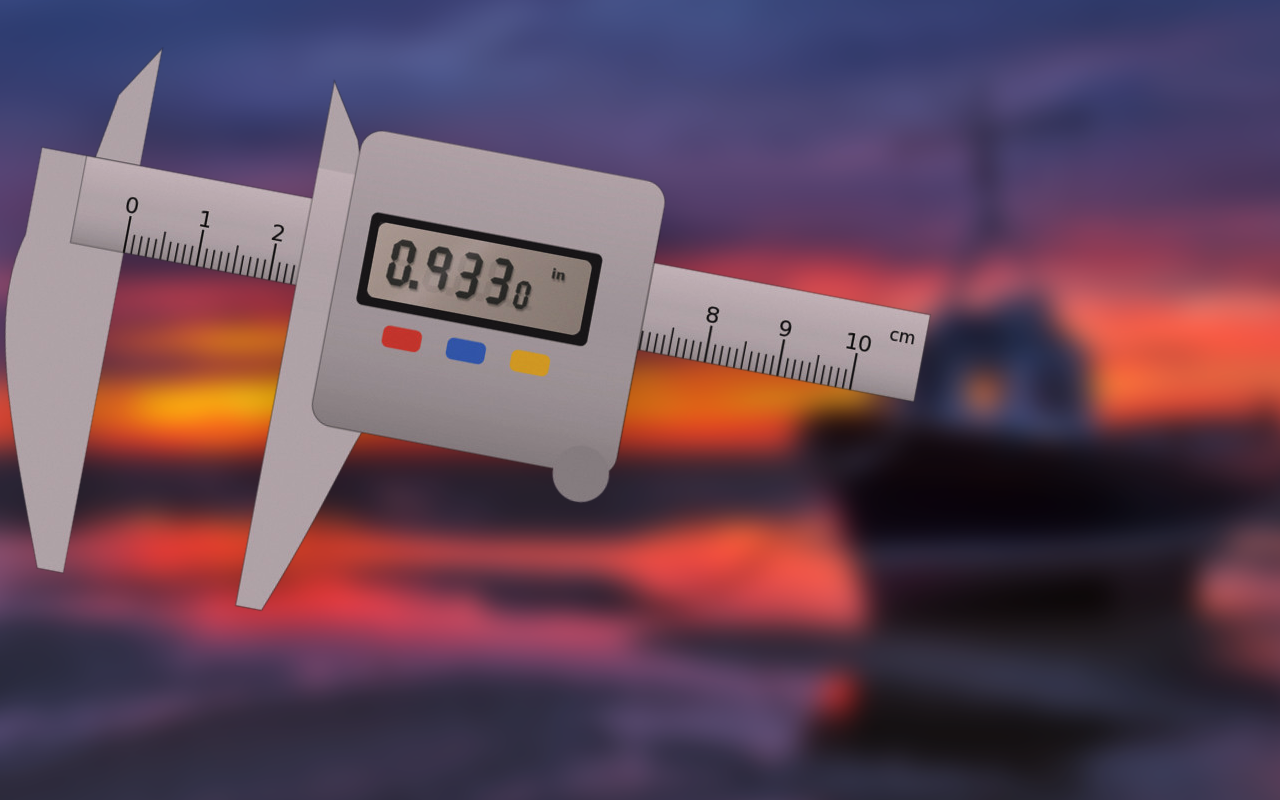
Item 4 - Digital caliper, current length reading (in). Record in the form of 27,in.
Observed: 0.9330,in
